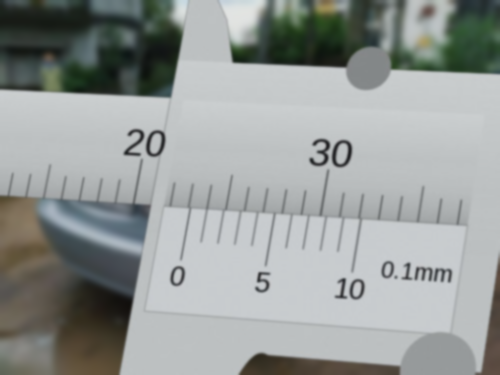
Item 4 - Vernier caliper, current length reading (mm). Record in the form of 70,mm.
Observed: 23.1,mm
